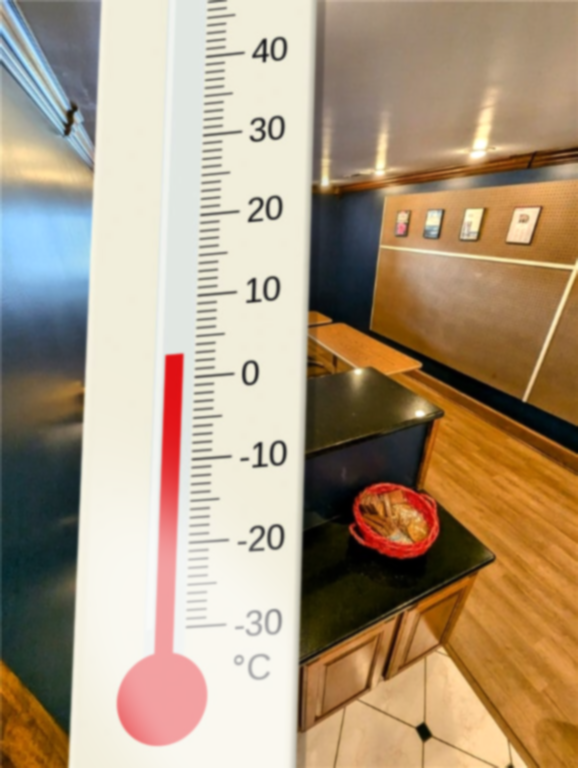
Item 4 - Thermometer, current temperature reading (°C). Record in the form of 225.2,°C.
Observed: 3,°C
